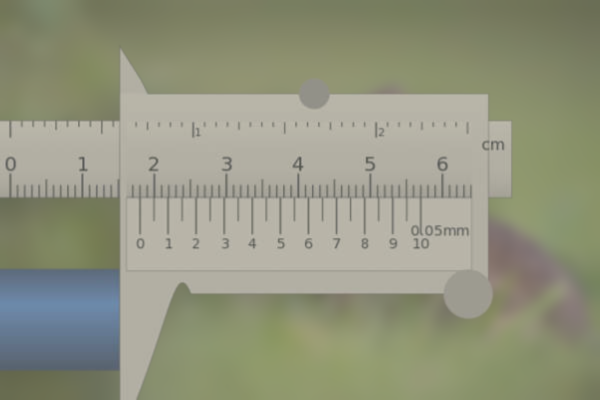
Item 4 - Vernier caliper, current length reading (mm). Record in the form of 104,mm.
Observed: 18.0,mm
